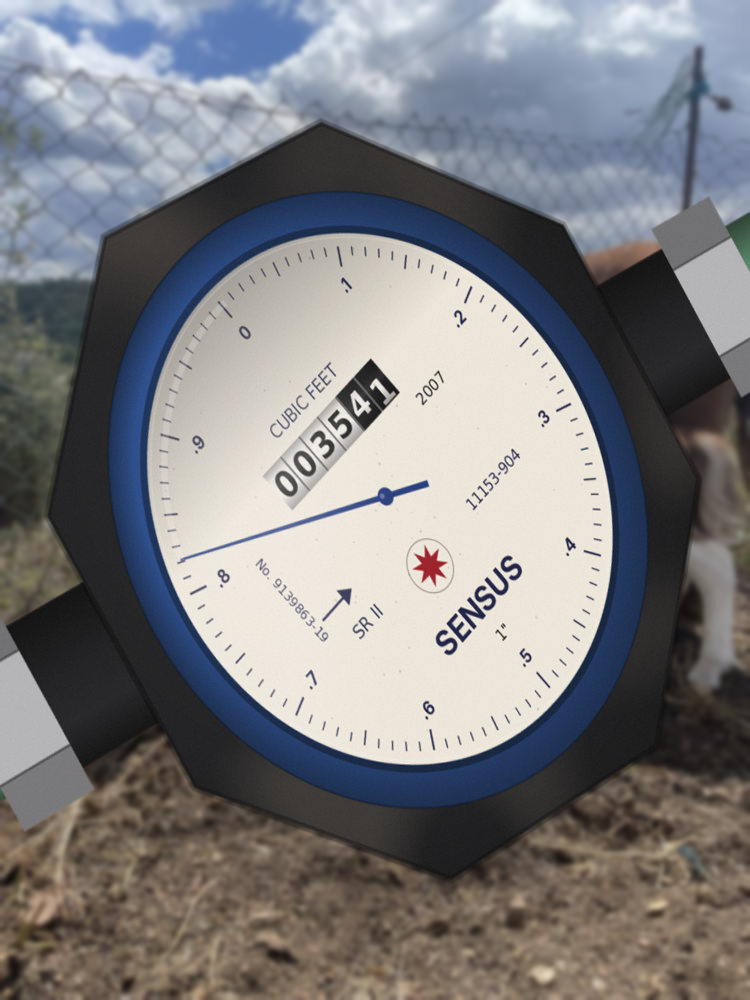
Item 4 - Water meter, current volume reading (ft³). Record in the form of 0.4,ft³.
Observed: 3540.82,ft³
